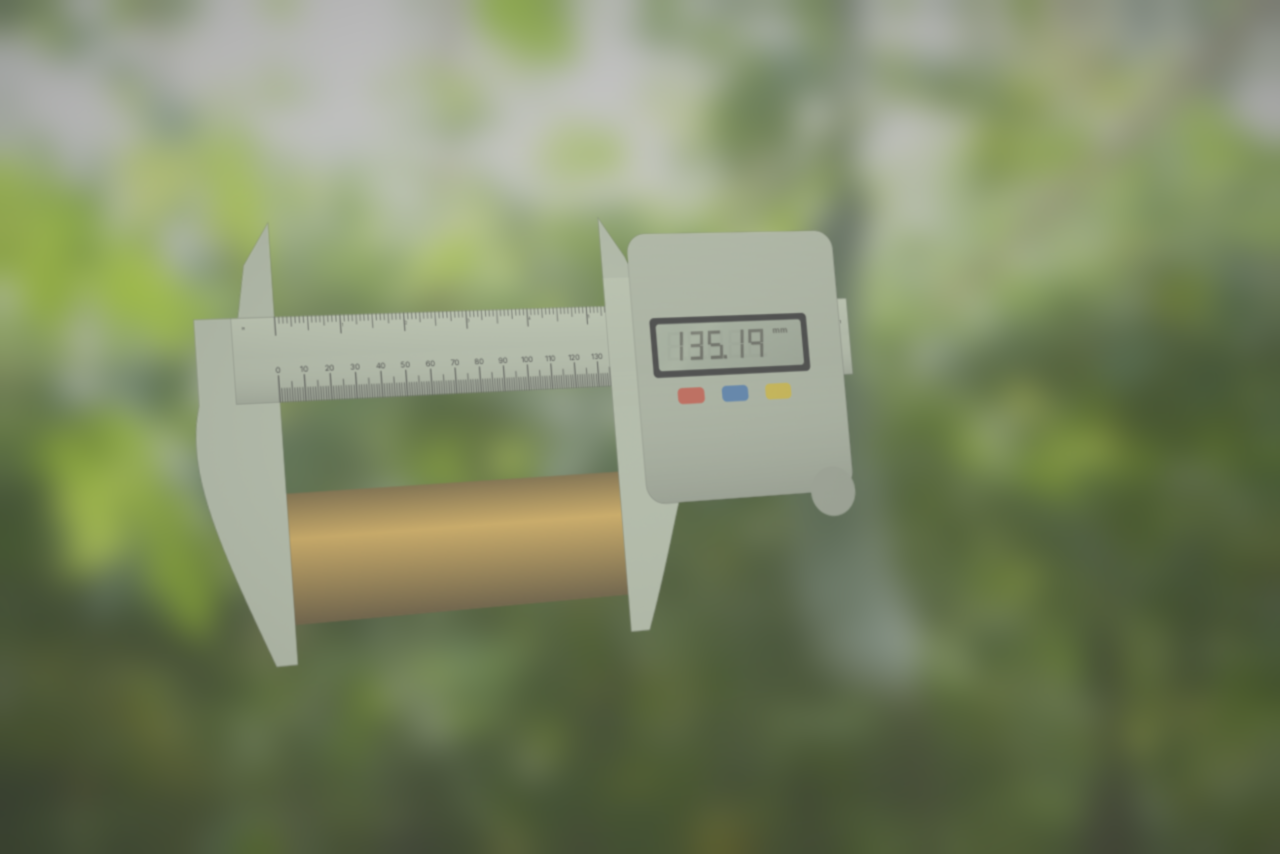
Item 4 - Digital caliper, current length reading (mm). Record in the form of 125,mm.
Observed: 135.19,mm
